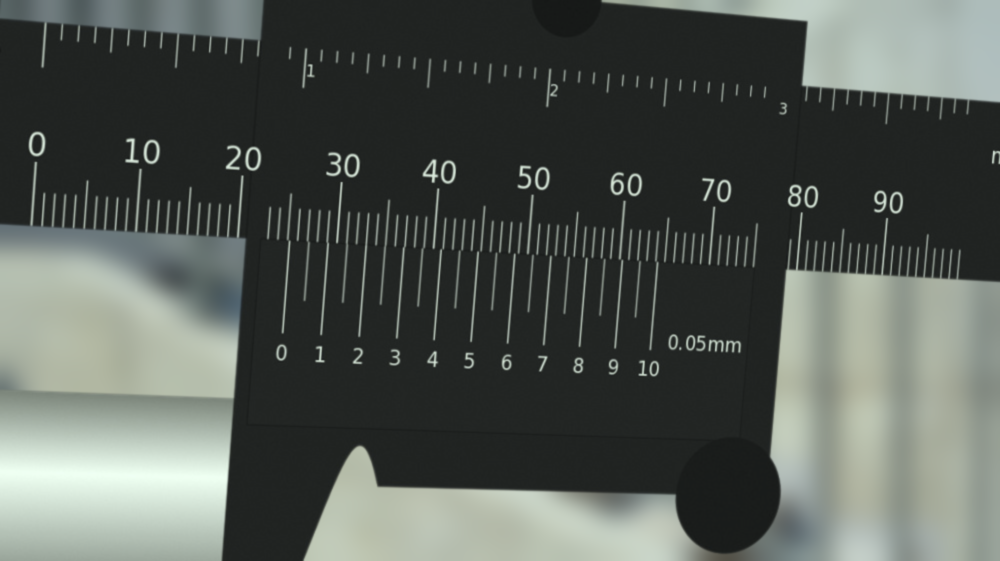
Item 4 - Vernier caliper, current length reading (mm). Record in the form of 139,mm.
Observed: 25.2,mm
